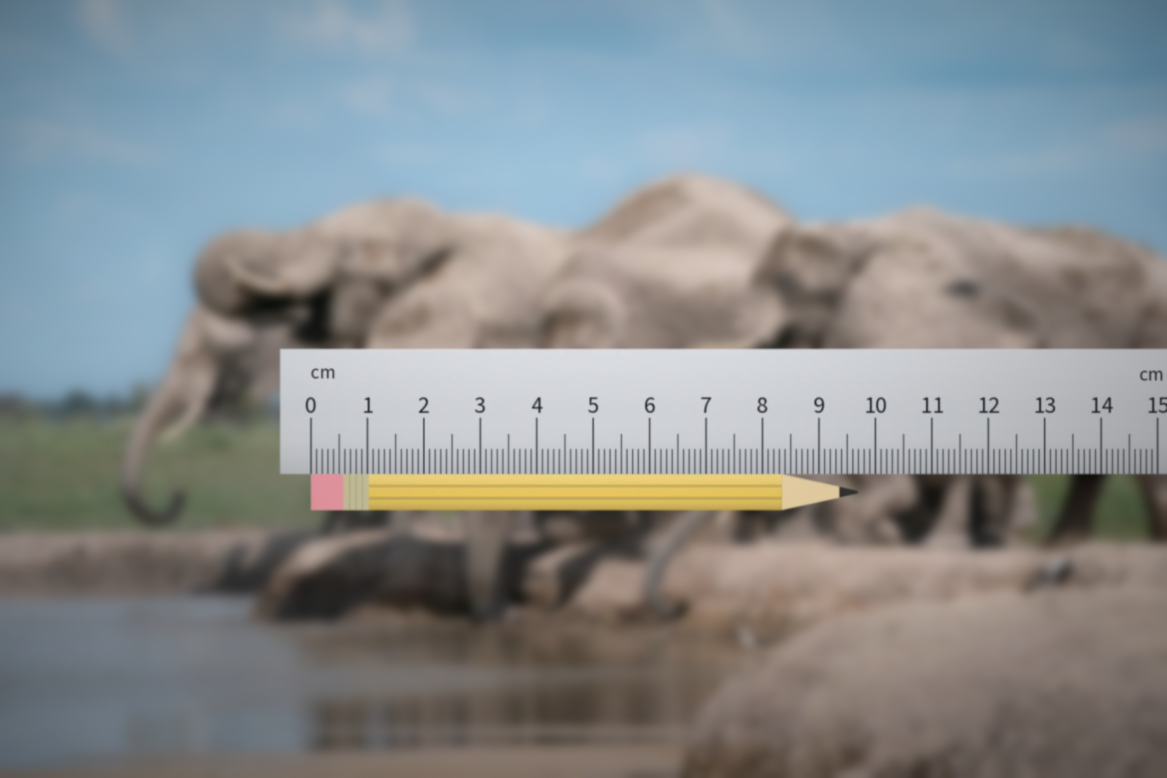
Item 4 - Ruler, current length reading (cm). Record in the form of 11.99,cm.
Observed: 9.7,cm
